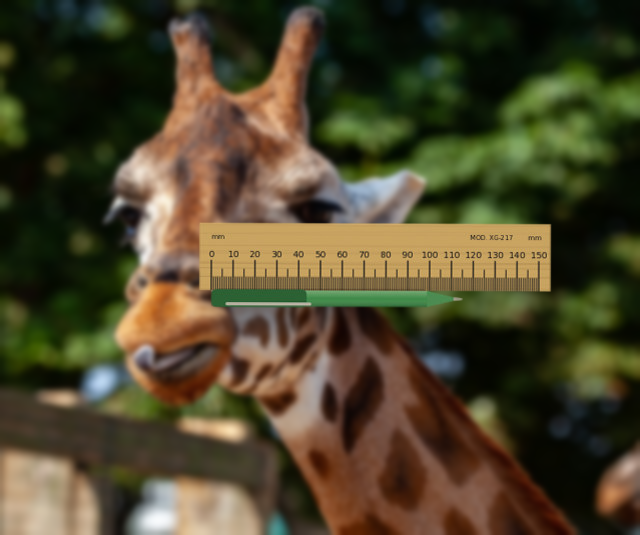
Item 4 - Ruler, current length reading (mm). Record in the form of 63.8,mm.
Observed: 115,mm
